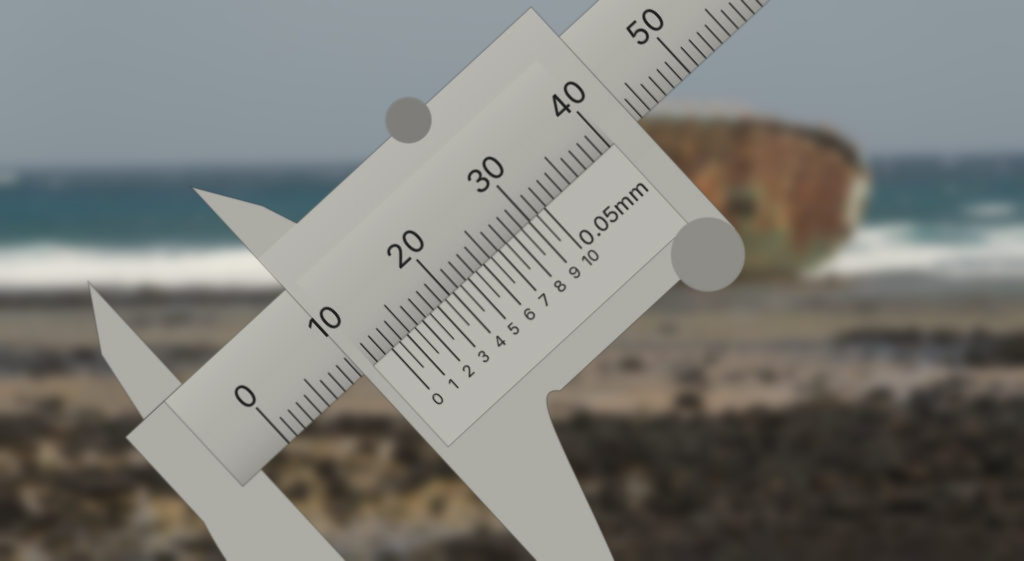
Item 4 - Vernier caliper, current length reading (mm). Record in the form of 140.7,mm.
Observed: 12.8,mm
